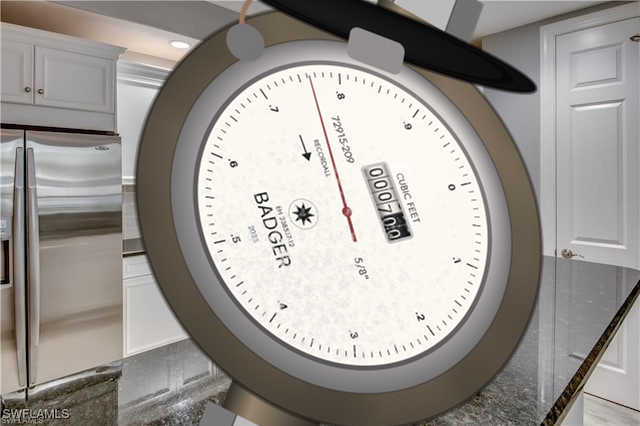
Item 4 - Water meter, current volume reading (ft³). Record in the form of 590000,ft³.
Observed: 699.76,ft³
